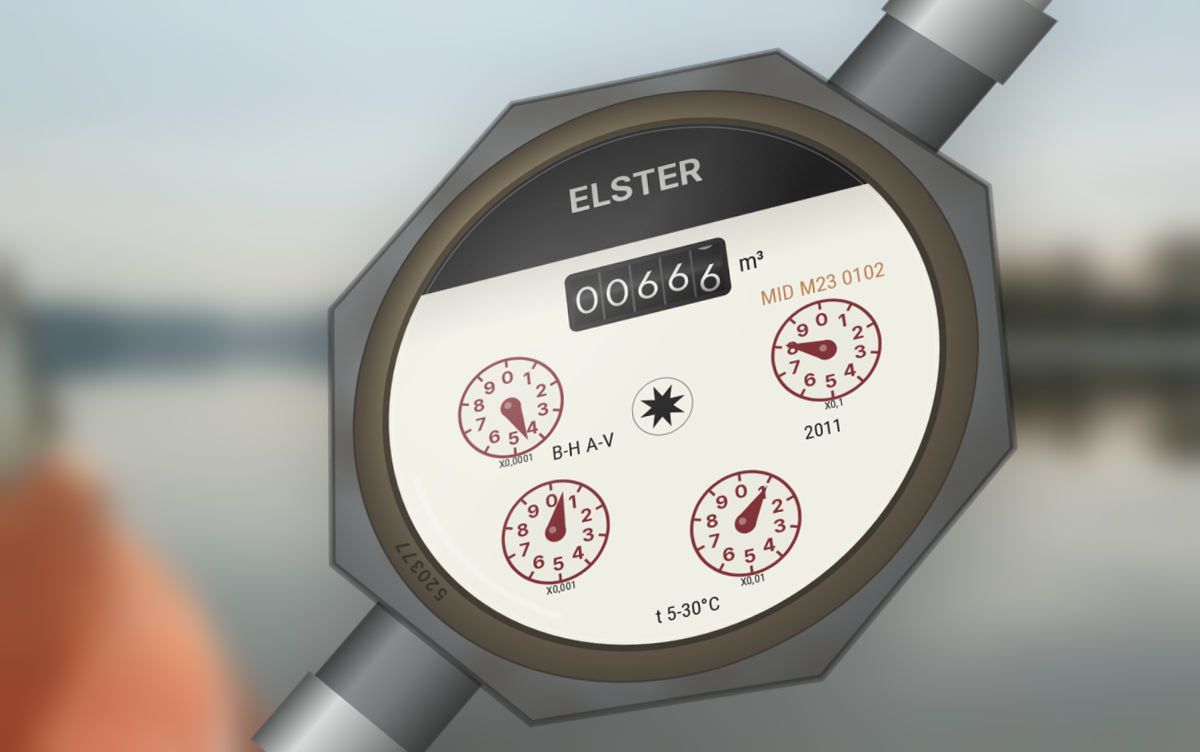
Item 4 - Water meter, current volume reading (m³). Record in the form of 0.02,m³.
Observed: 665.8104,m³
